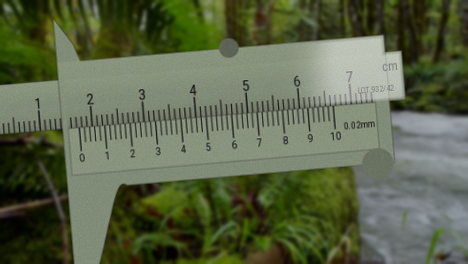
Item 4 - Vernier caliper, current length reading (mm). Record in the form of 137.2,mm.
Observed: 17.5,mm
